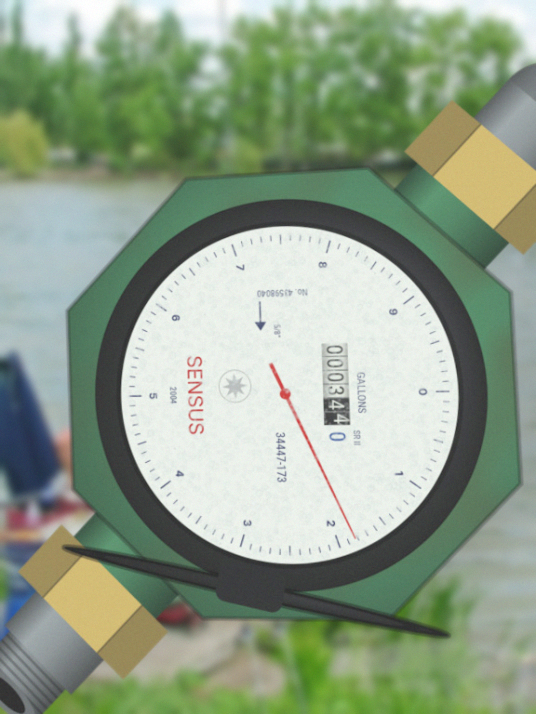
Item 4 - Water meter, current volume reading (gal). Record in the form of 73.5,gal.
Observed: 3441.8,gal
